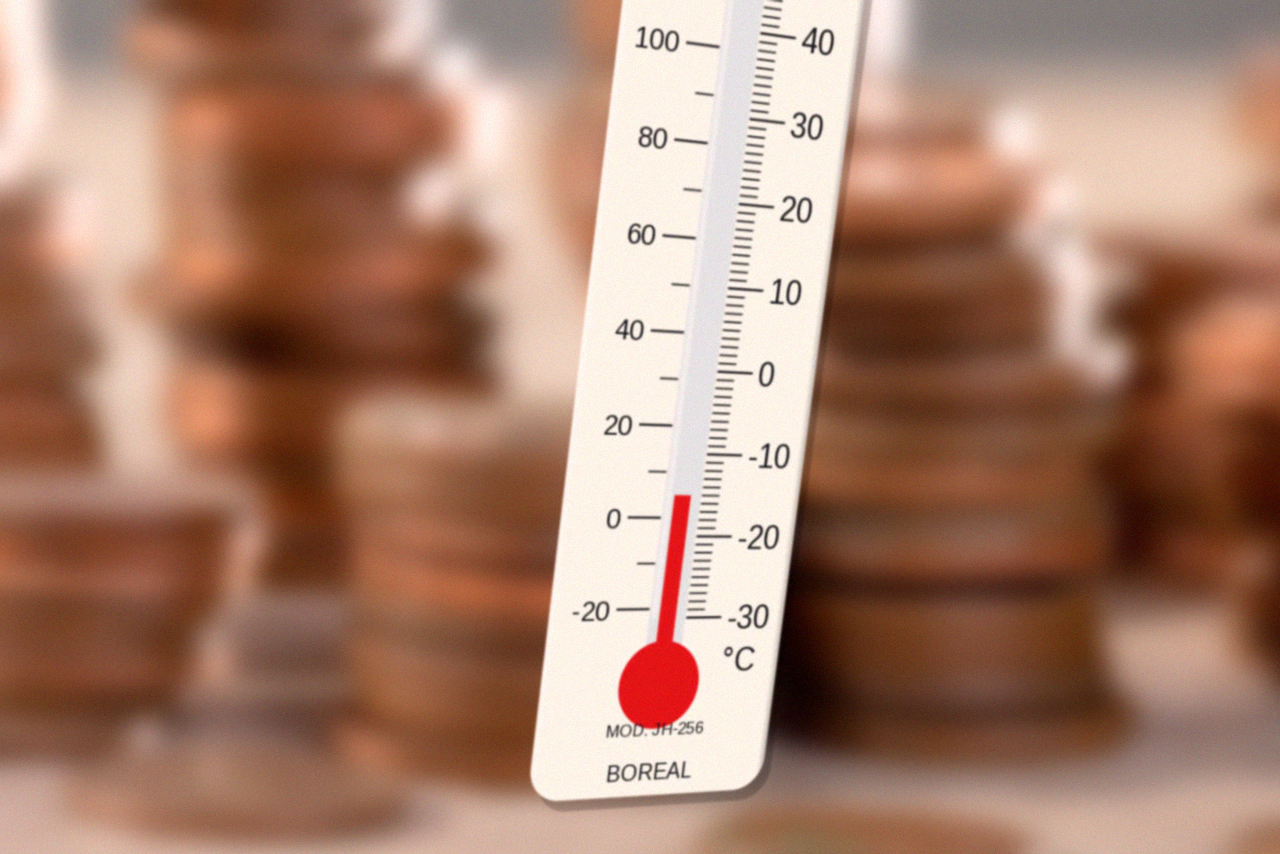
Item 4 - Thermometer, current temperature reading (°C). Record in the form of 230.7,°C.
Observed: -15,°C
